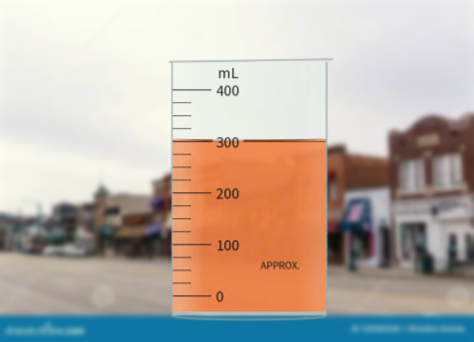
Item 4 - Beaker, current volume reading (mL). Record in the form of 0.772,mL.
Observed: 300,mL
